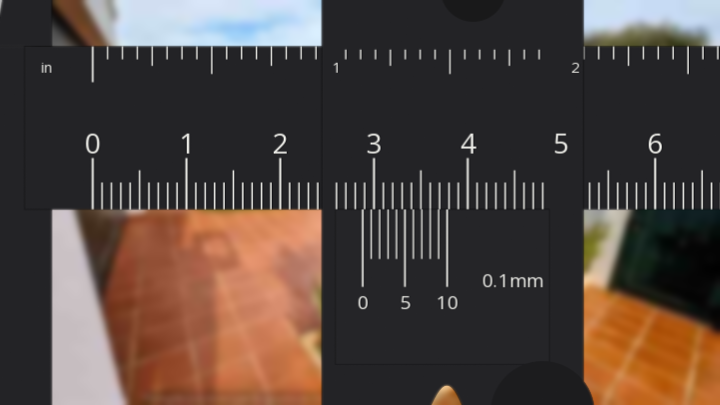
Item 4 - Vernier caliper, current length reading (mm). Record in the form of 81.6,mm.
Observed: 28.8,mm
